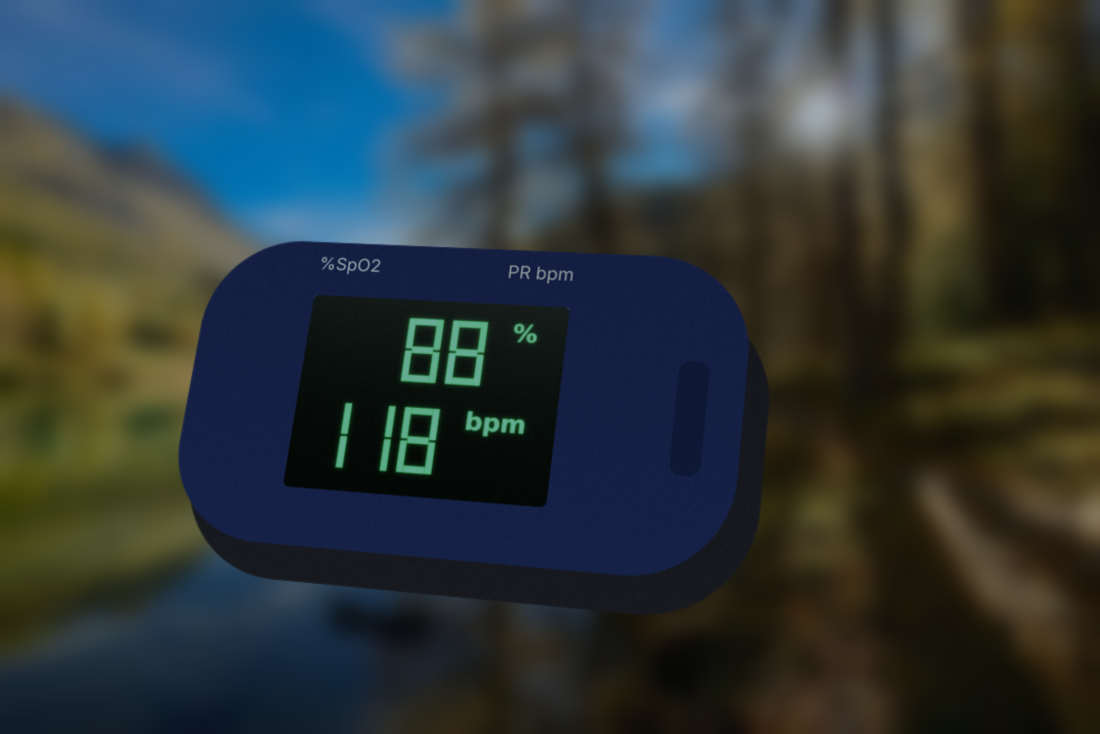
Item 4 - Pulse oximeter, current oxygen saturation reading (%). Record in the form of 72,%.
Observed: 88,%
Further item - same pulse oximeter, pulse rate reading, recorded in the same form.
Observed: 118,bpm
